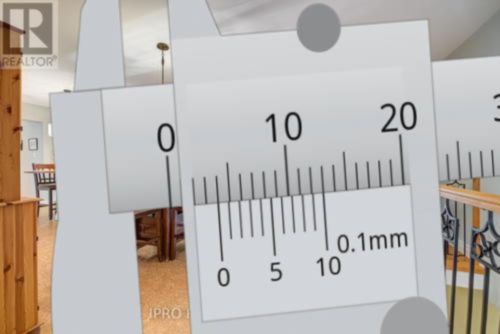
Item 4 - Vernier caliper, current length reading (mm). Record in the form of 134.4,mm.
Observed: 4.0,mm
